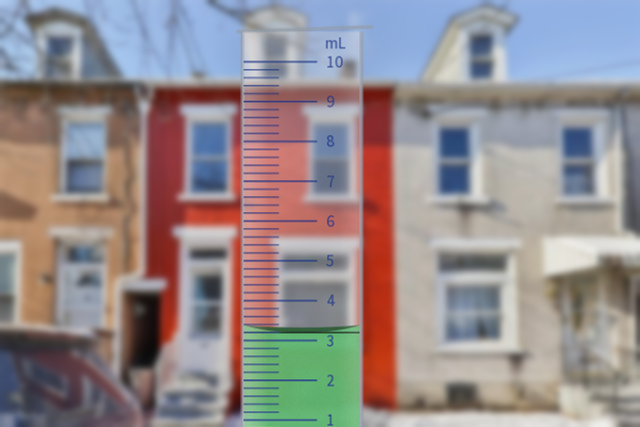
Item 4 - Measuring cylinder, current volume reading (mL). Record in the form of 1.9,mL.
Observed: 3.2,mL
